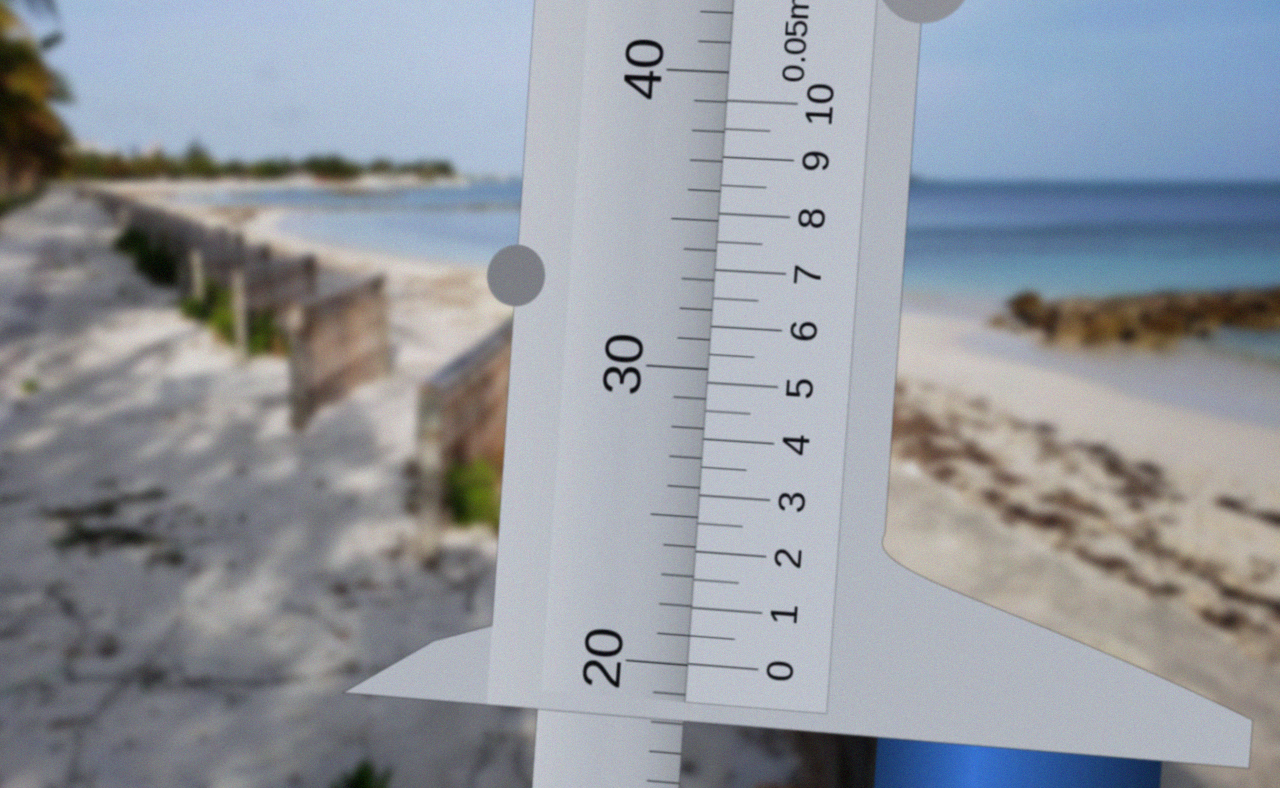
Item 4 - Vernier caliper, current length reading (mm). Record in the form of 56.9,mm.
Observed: 20.05,mm
